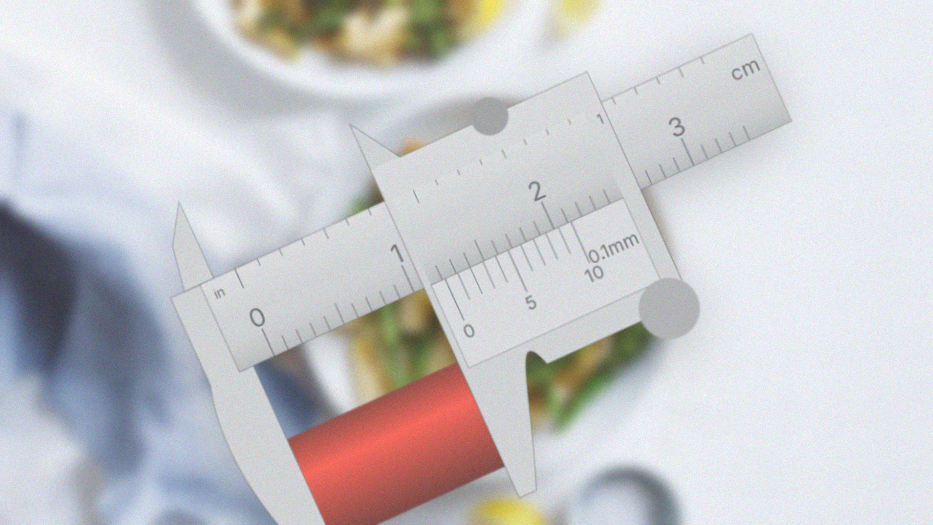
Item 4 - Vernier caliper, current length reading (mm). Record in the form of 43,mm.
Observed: 12.2,mm
